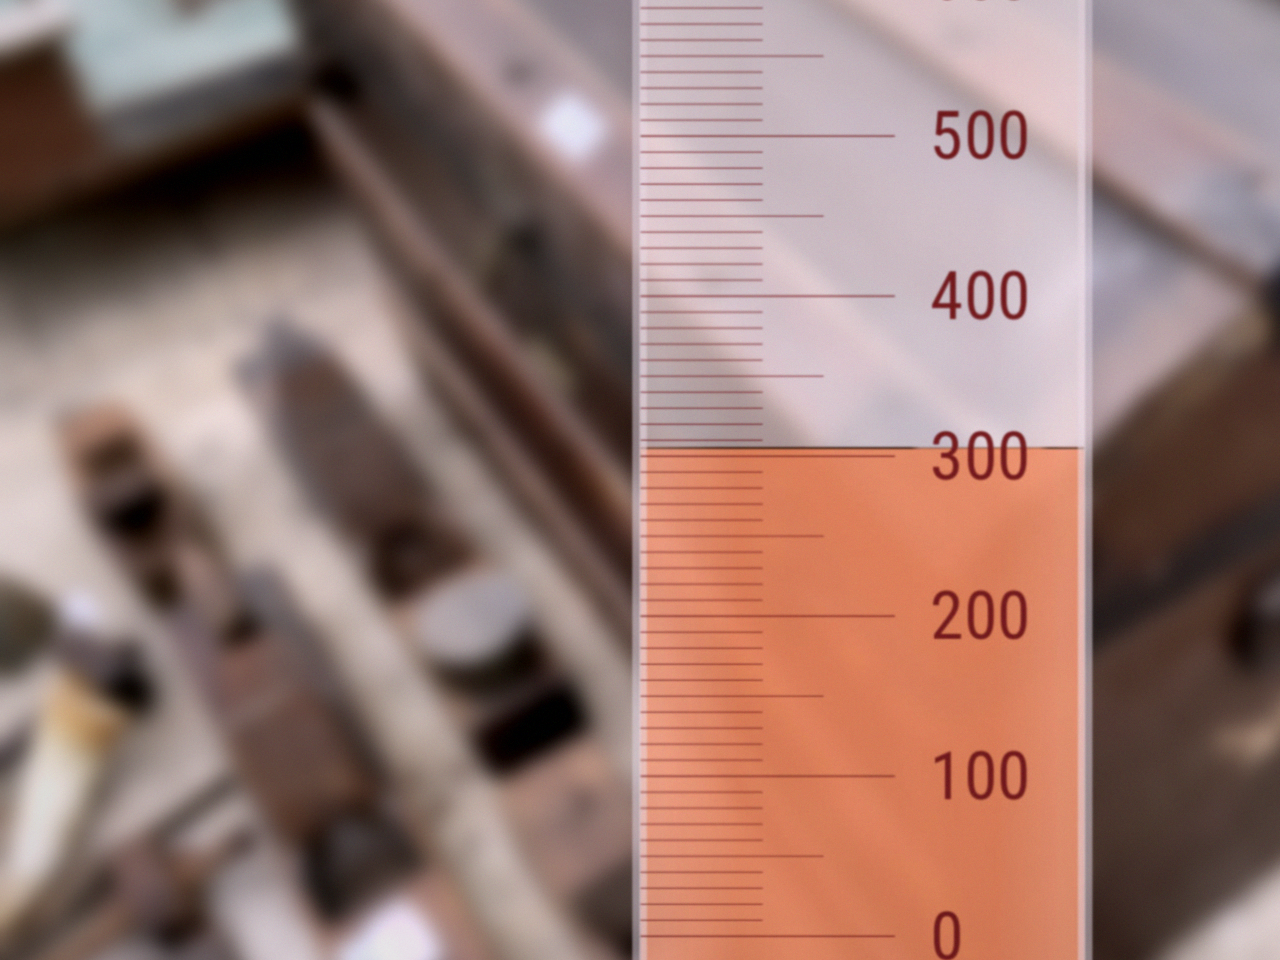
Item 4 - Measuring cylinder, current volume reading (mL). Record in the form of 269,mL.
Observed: 305,mL
